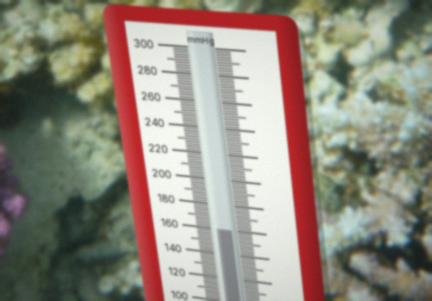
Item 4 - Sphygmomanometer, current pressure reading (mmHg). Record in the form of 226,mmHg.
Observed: 160,mmHg
